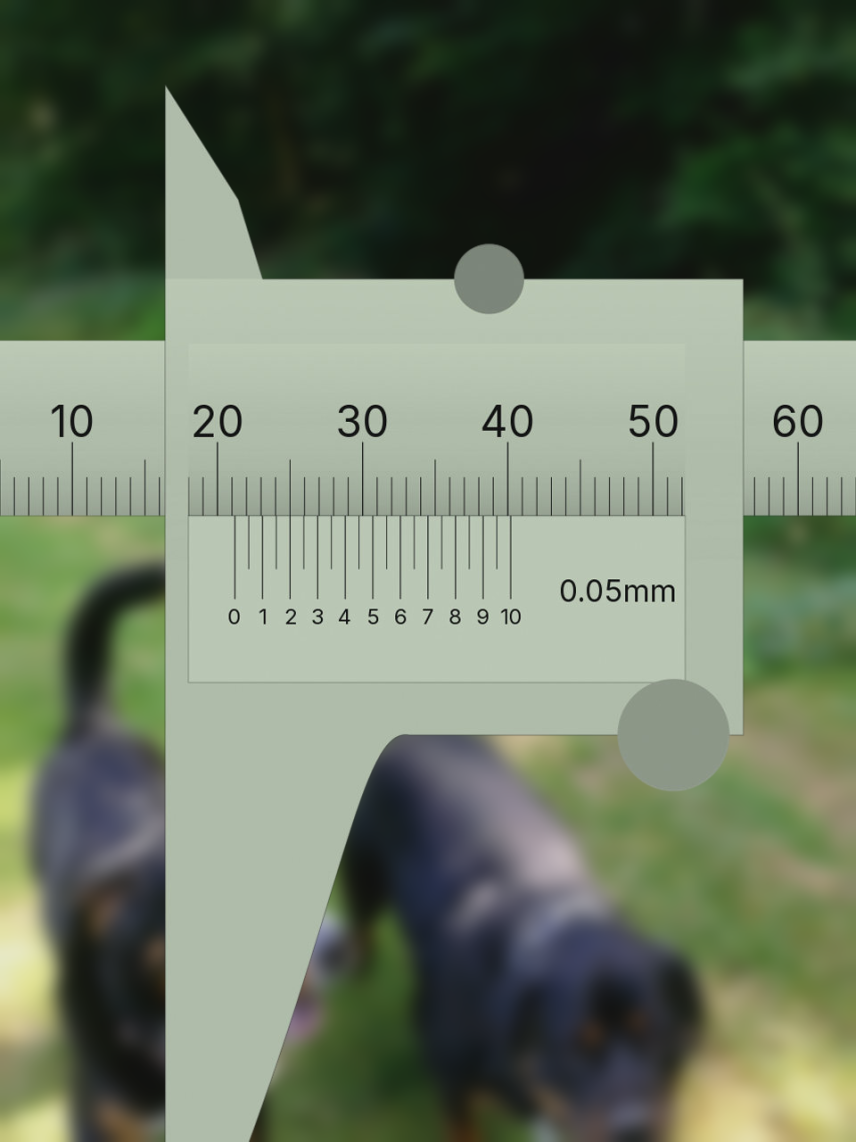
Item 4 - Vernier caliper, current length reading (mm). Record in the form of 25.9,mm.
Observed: 21.2,mm
